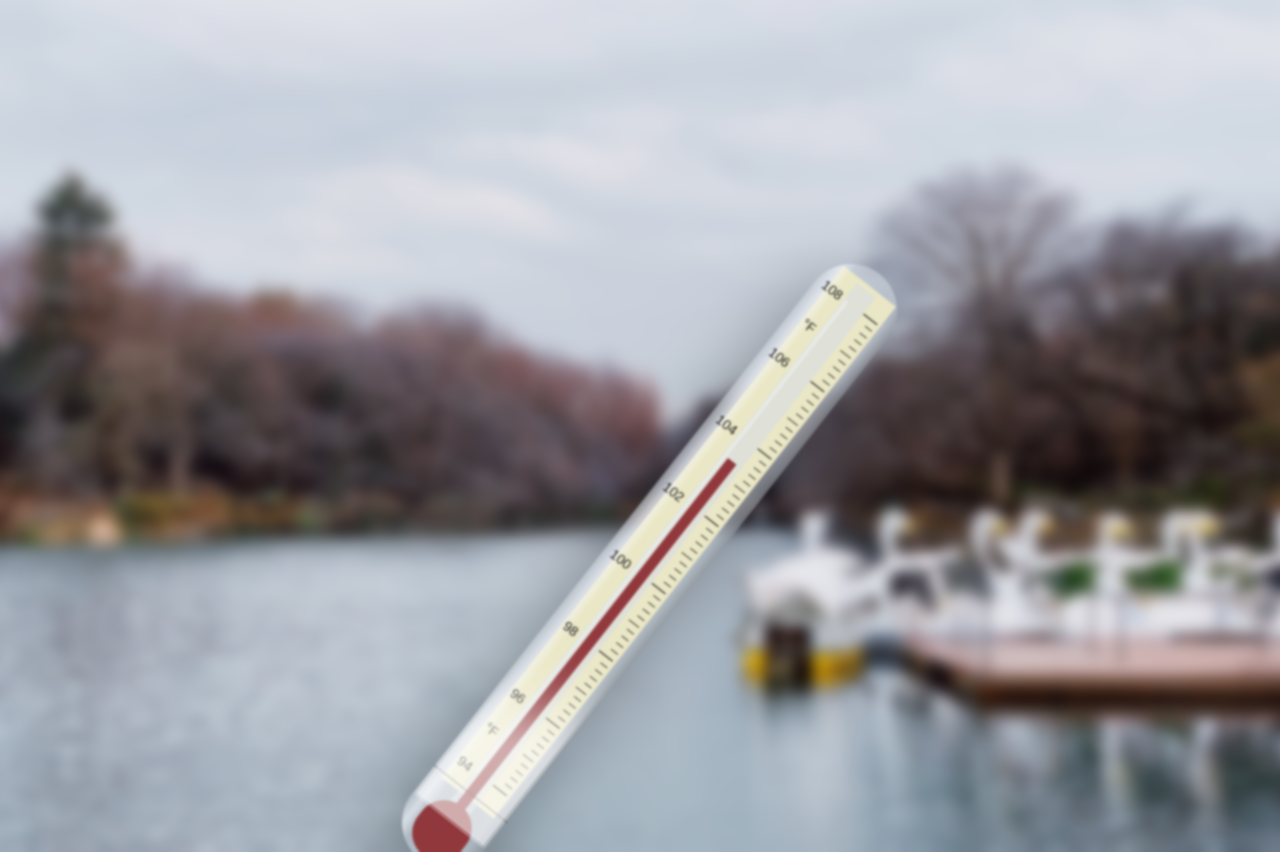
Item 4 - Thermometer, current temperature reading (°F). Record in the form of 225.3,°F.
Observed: 103.4,°F
